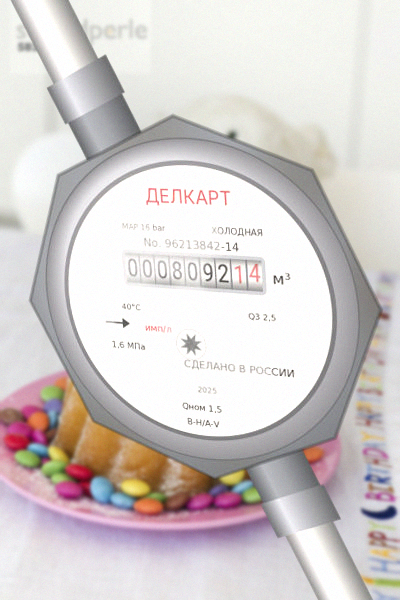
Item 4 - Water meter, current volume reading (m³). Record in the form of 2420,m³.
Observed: 8092.14,m³
